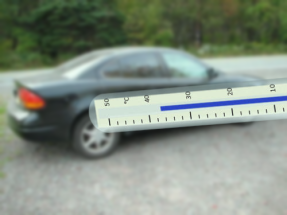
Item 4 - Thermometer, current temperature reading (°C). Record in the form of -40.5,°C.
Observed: 37,°C
